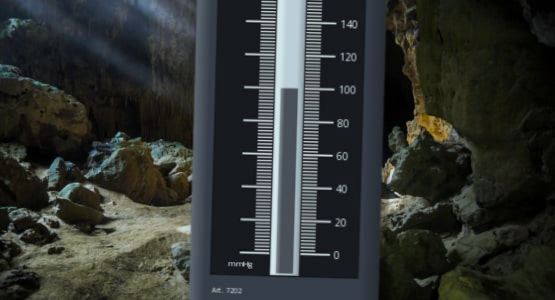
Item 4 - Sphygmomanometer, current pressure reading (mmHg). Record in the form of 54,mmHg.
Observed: 100,mmHg
